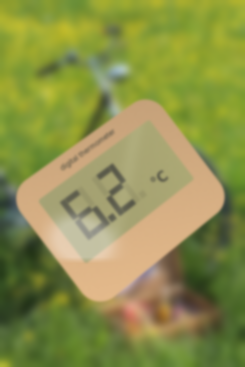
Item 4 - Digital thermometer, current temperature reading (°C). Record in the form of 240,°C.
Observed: 6.2,°C
